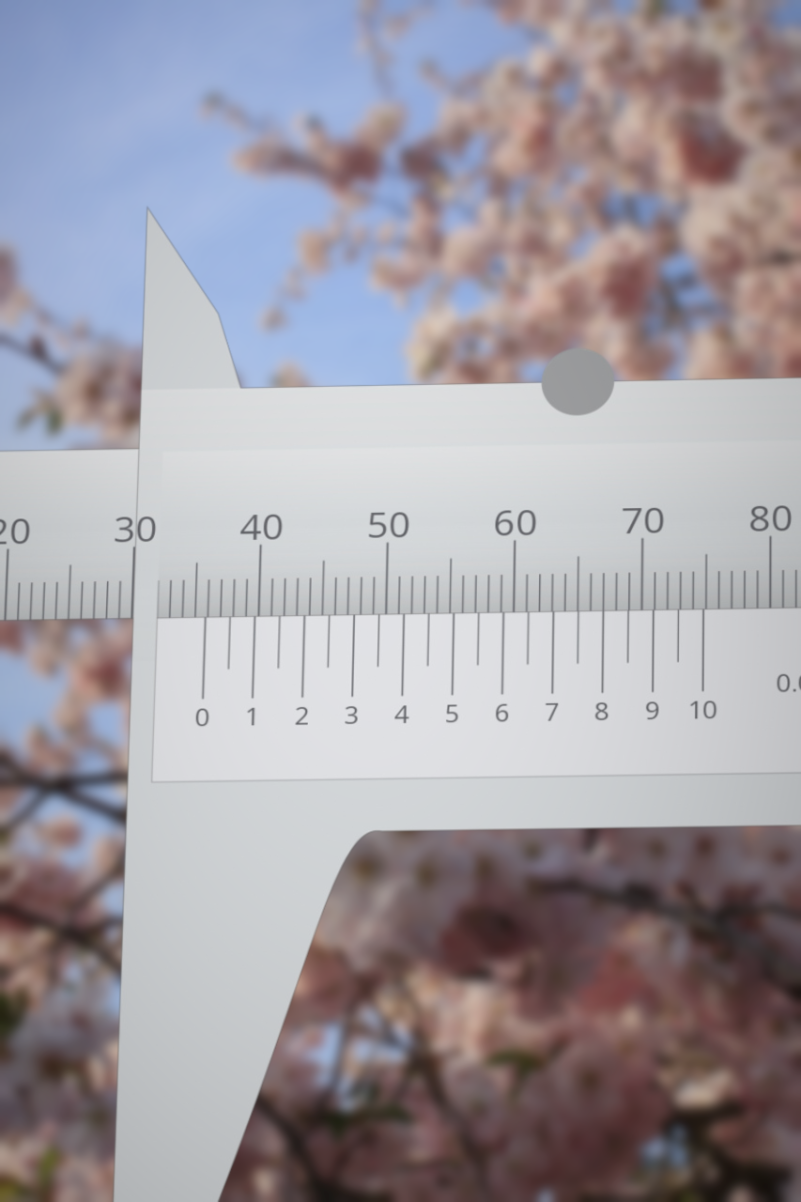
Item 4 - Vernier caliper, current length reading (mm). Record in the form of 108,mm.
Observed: 35.8,mm
